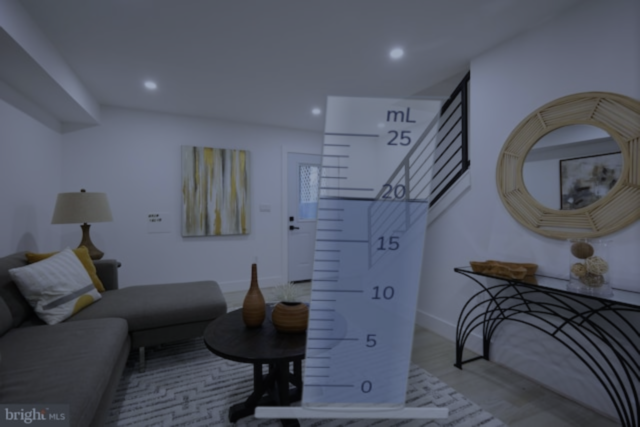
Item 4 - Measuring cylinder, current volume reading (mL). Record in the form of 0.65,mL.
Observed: 19,mL
